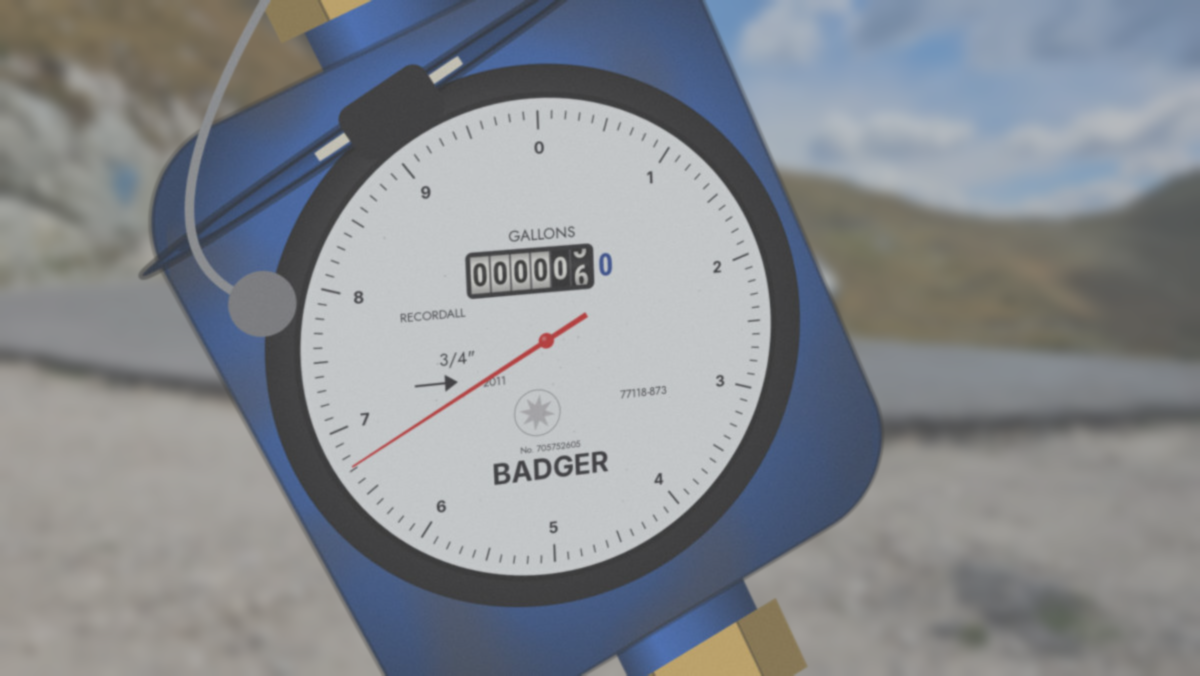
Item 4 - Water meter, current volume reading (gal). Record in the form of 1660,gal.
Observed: 56.7,gal
